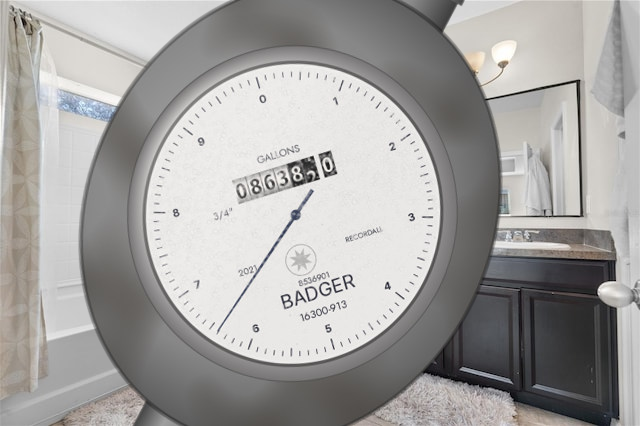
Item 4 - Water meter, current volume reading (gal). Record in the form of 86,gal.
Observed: 863816.4,gal
